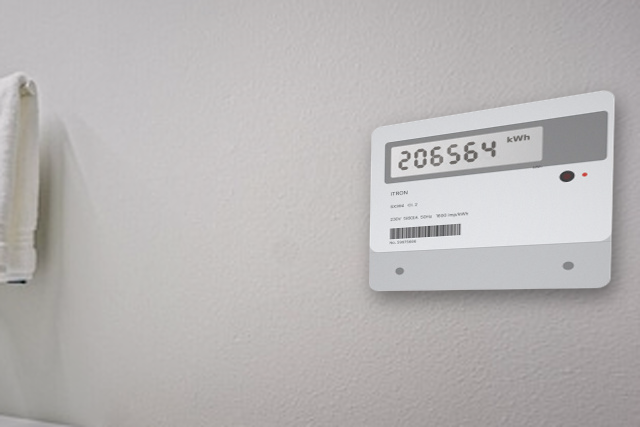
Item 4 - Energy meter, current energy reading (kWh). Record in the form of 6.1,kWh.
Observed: 206564,kWh
